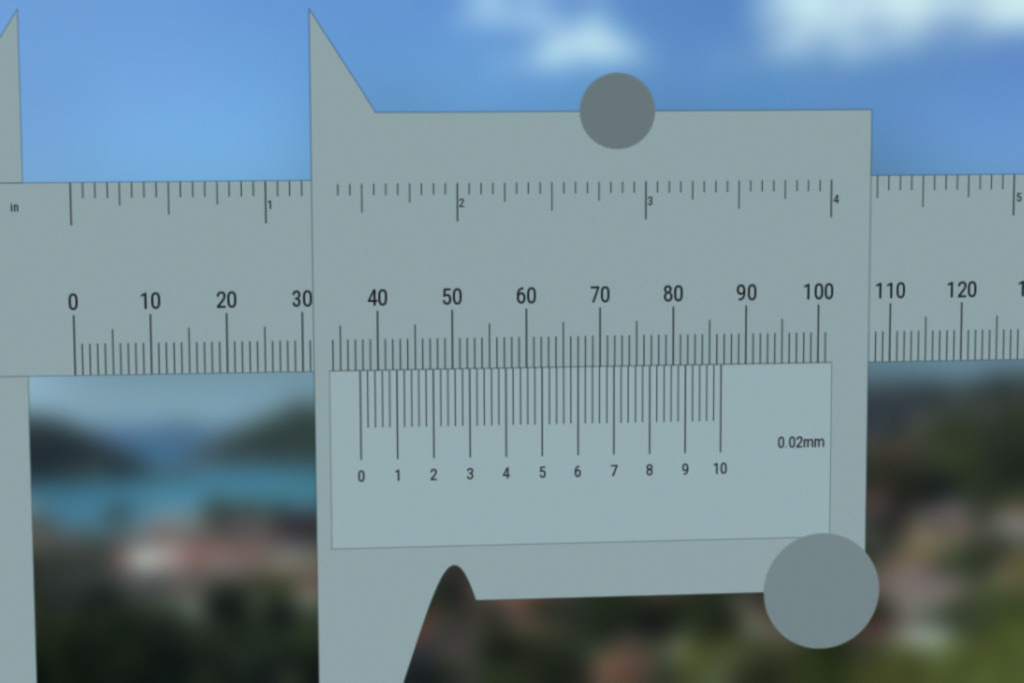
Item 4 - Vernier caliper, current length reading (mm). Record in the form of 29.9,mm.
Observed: 37.6,mm
